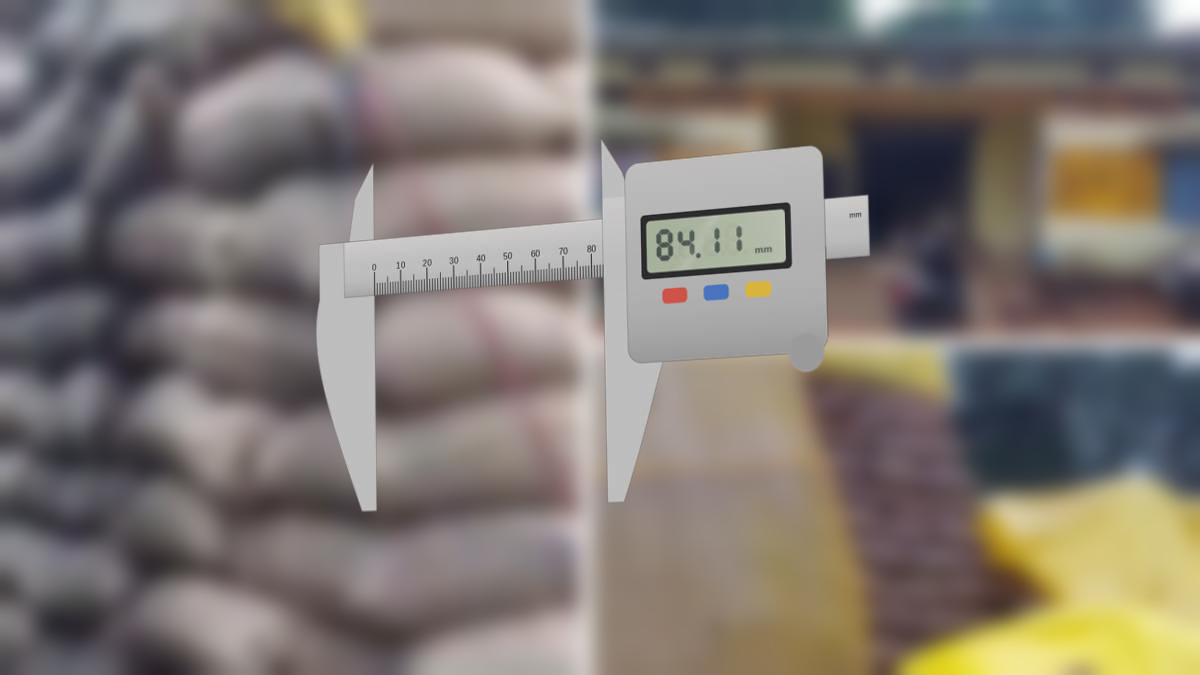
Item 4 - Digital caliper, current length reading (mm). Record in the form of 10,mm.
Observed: 84.11,mm
